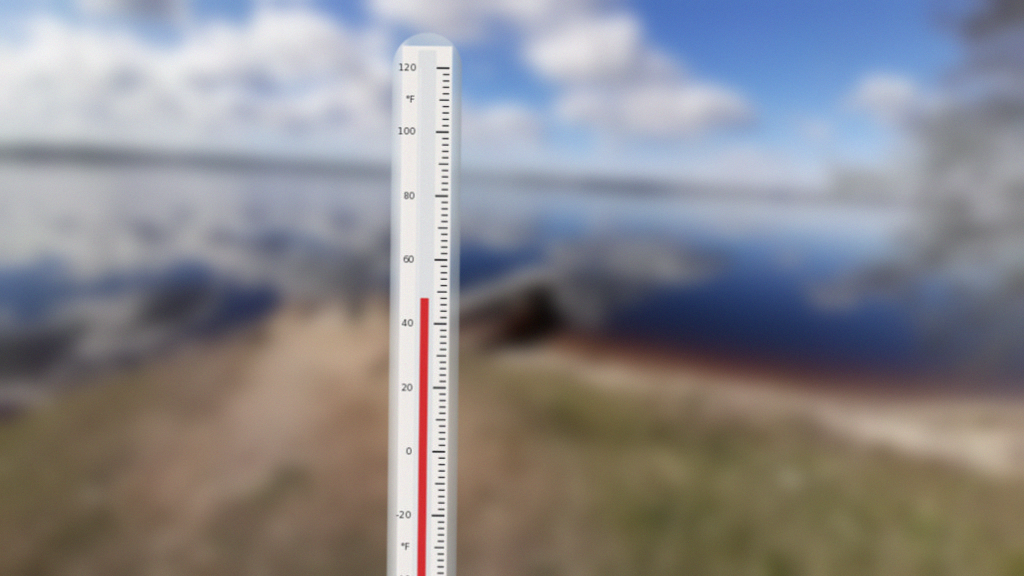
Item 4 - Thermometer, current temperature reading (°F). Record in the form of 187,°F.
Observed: 48,°F
